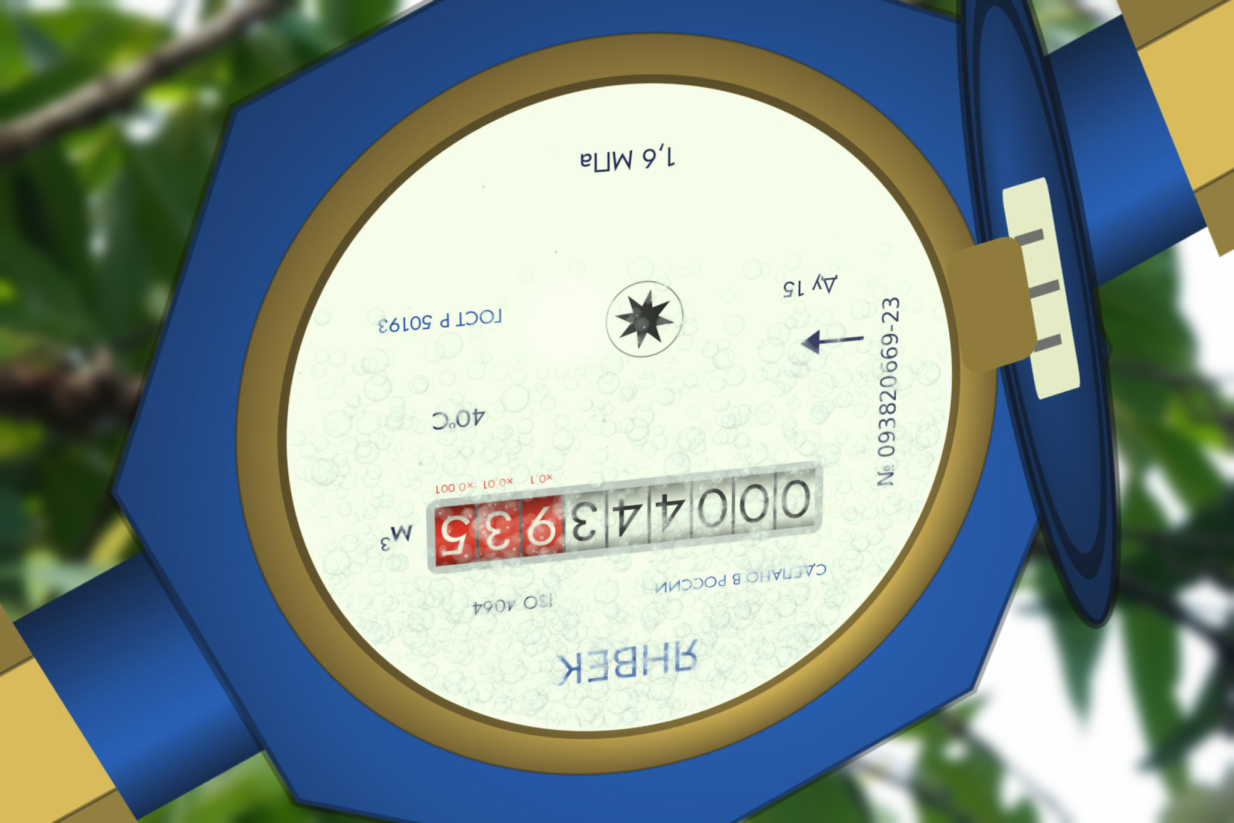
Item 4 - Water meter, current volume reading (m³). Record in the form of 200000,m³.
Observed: 443.935,m³
